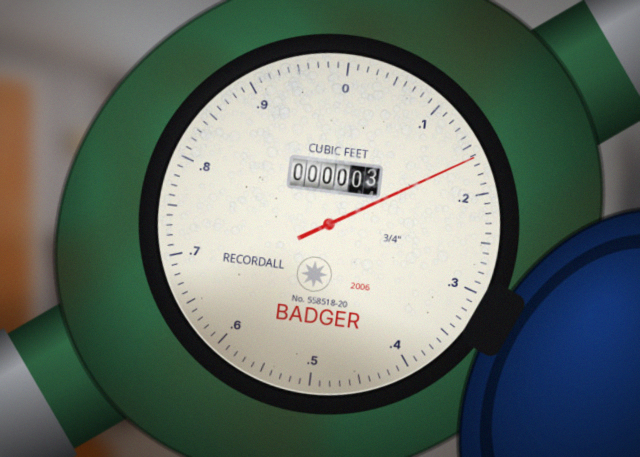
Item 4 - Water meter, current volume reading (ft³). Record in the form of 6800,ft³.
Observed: 3.16,ft³
